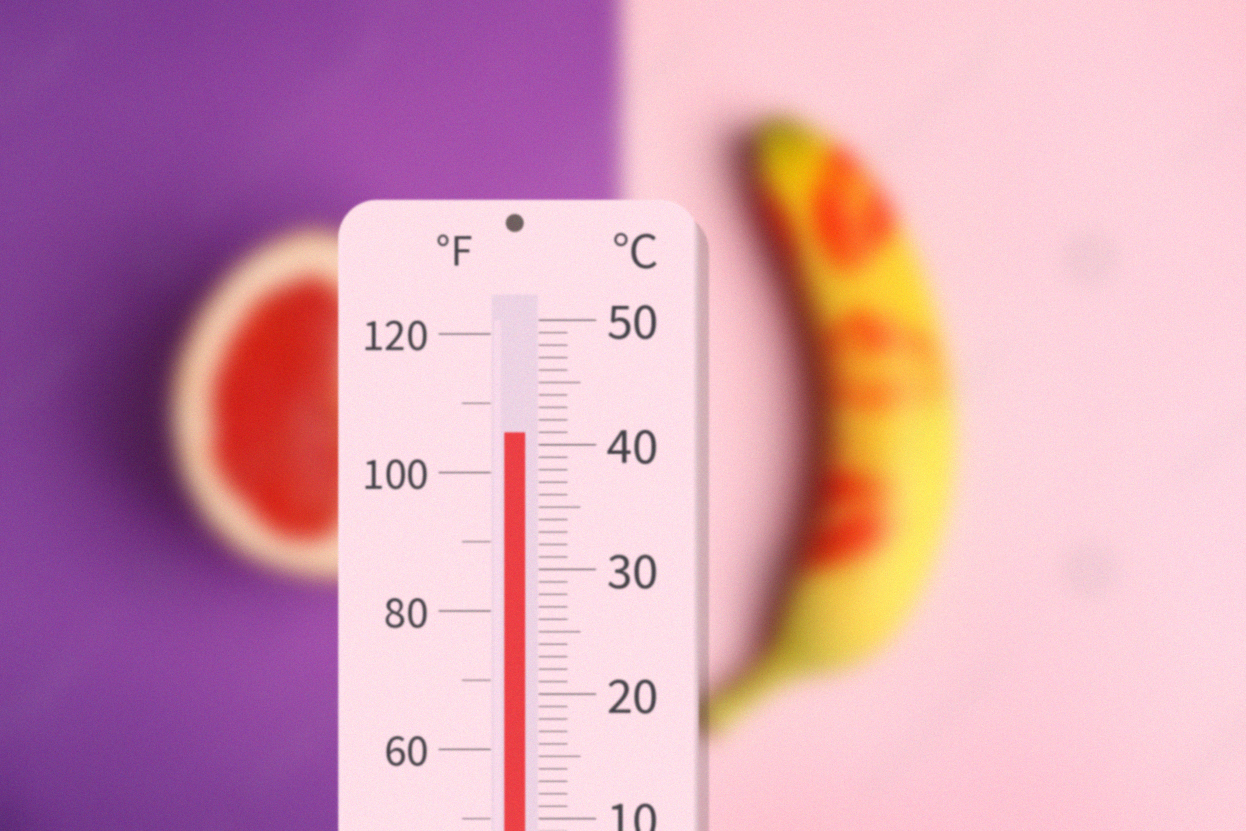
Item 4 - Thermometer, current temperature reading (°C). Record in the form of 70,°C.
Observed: 41,°C
